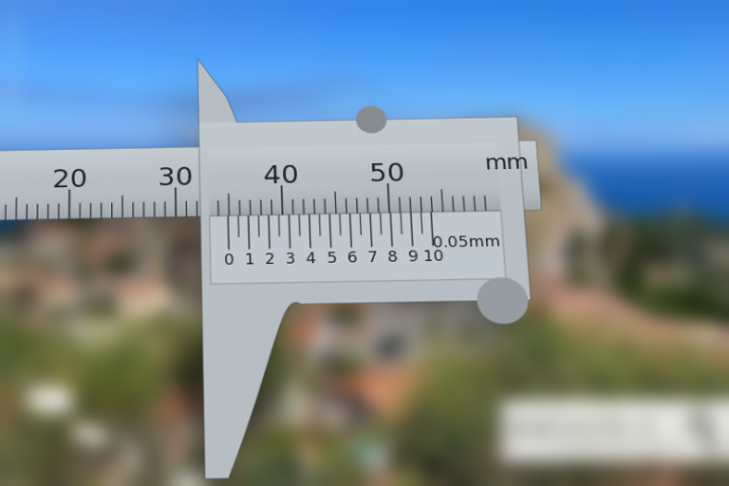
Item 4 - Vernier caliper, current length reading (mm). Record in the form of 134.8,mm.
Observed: 34.9,mm
